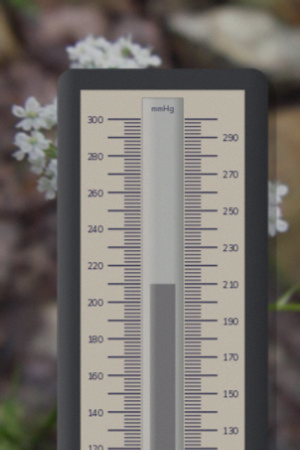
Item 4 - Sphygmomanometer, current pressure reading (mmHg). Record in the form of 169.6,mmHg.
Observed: 210,mmHg
